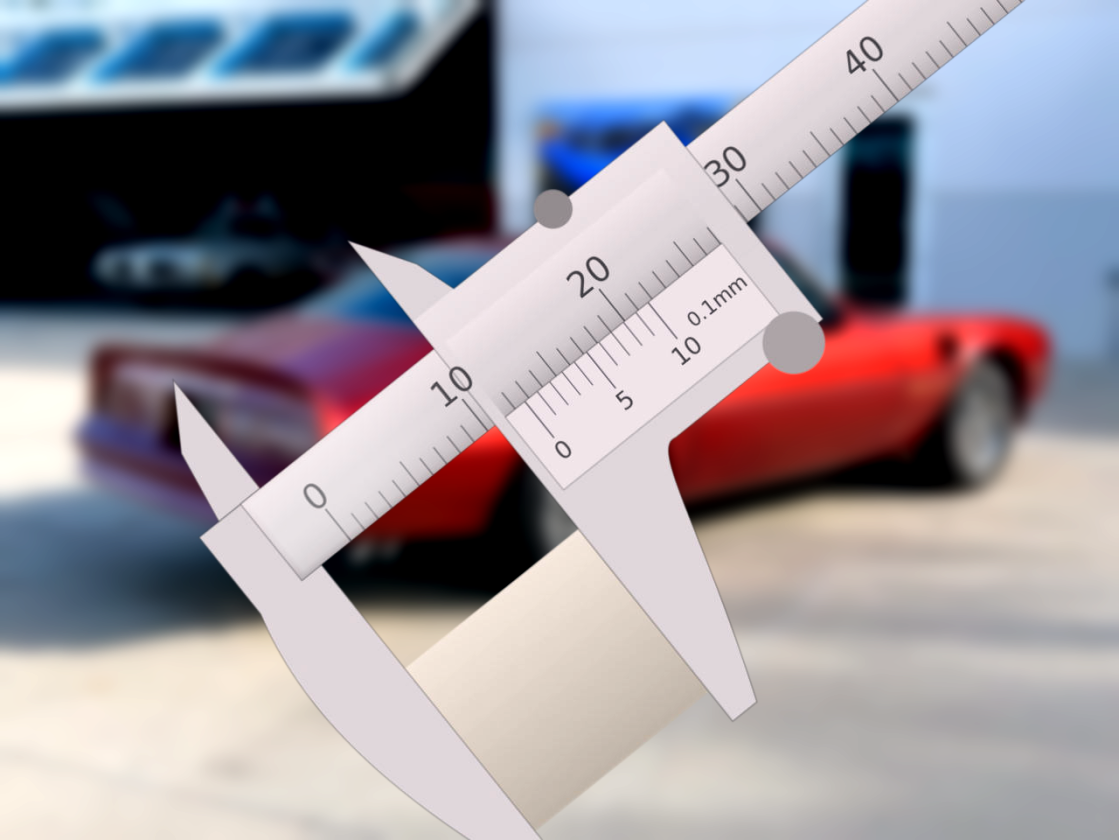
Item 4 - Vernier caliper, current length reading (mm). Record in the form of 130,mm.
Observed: 12.7,mm
